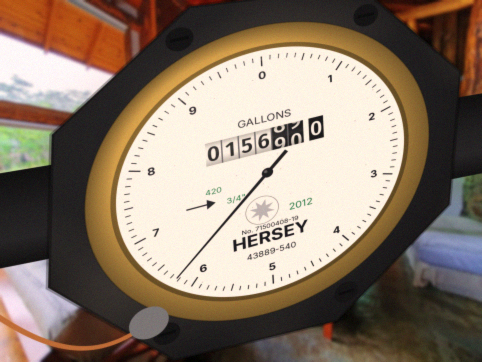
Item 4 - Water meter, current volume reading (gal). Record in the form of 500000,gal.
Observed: 156896.2,gal
